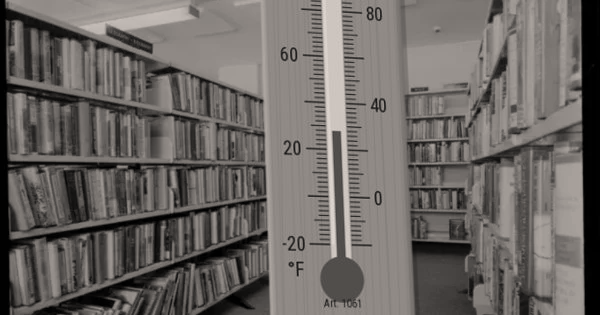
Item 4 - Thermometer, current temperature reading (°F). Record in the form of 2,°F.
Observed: 28,°F
